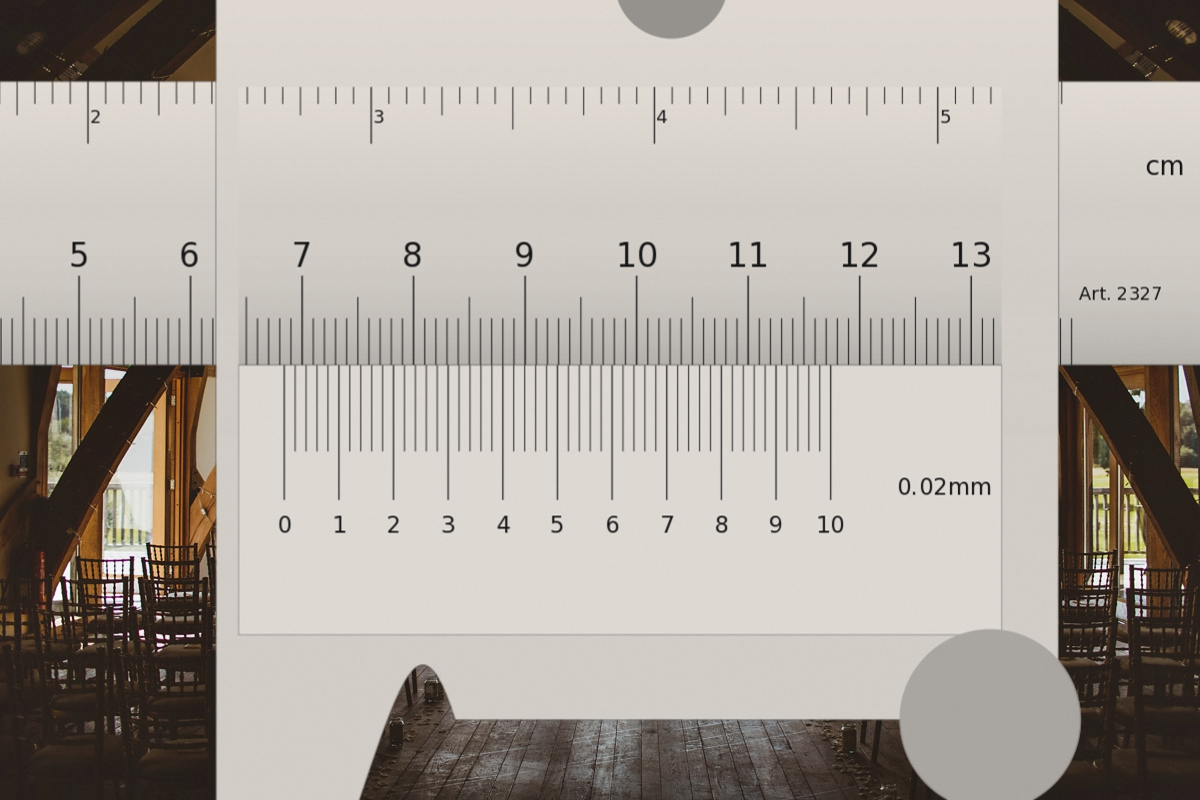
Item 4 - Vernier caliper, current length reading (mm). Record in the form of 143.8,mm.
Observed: 68.4,mm
